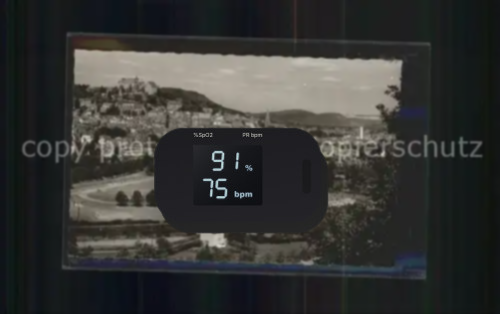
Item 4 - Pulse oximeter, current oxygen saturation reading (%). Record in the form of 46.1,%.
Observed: 91,%
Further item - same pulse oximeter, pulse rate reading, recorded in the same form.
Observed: 75,bpm
